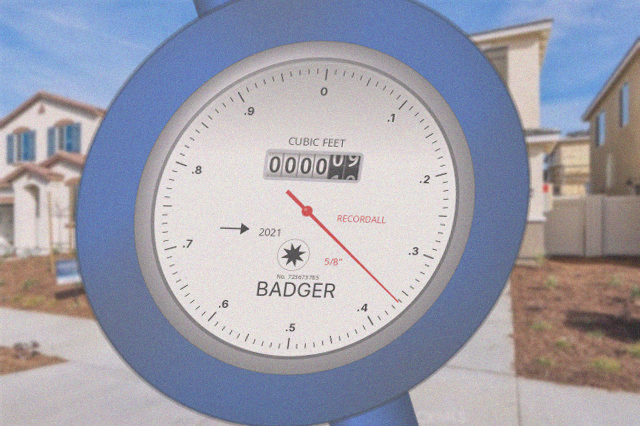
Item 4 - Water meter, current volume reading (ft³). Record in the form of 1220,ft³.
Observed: 9.36,ft³
